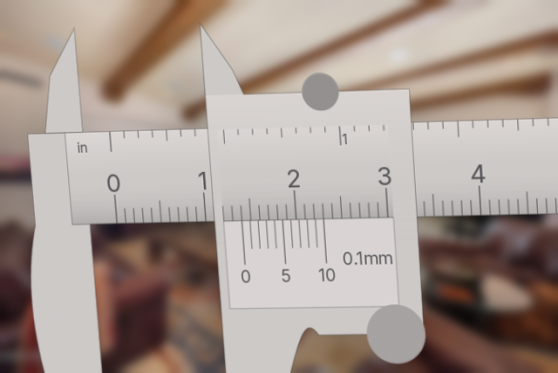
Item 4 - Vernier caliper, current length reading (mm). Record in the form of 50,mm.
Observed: 14.0,mm
